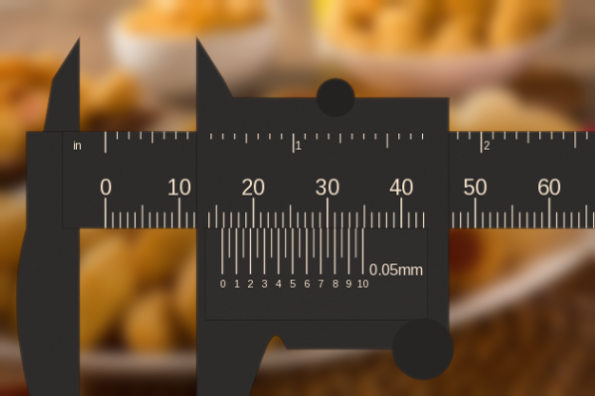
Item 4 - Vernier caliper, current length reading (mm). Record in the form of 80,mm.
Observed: 15.8,mm
